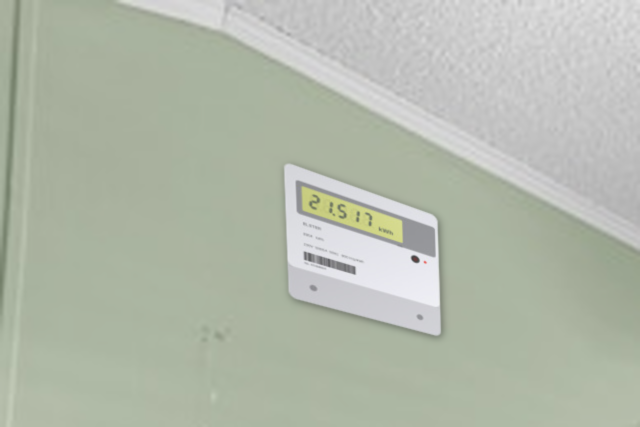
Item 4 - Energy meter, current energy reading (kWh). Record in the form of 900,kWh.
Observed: 21.517,kWh
